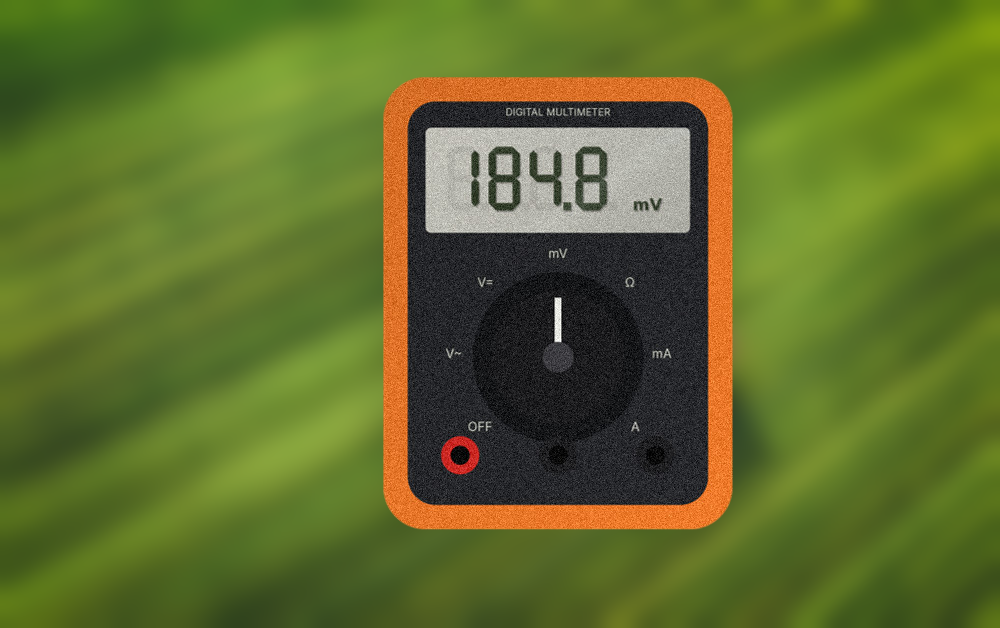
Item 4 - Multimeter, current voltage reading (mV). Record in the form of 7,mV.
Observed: 184.8,mV
